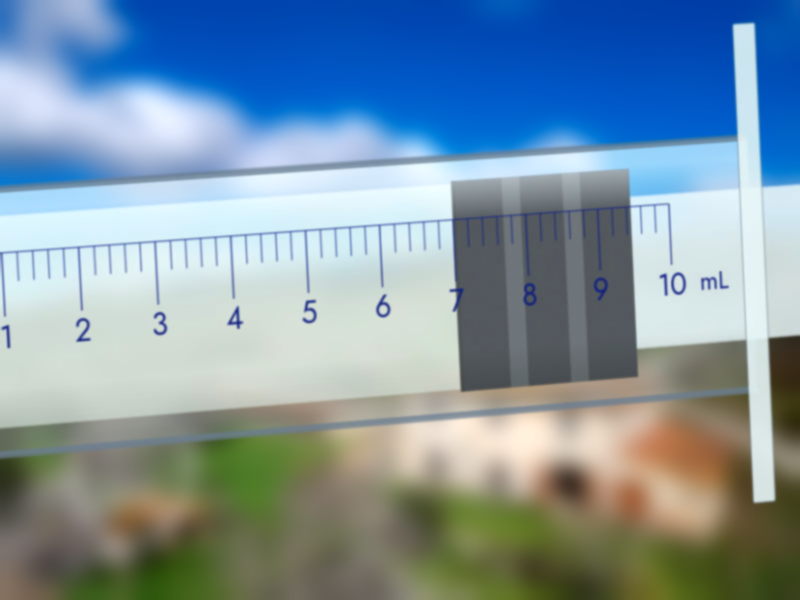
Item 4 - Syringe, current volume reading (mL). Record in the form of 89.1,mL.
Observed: 7,mL
